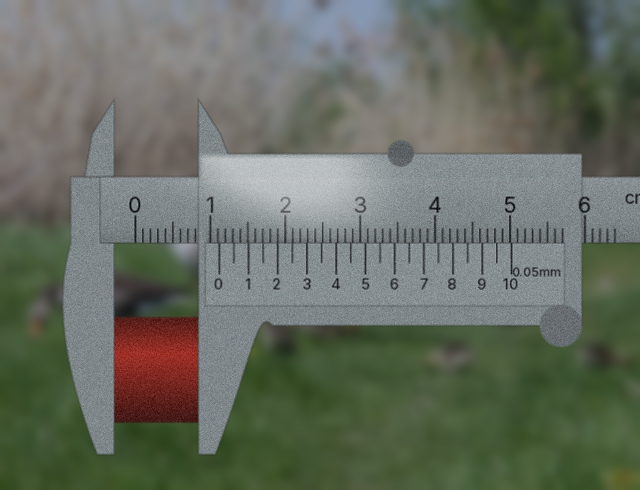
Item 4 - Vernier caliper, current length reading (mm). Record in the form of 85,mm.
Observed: 11.2,mm
